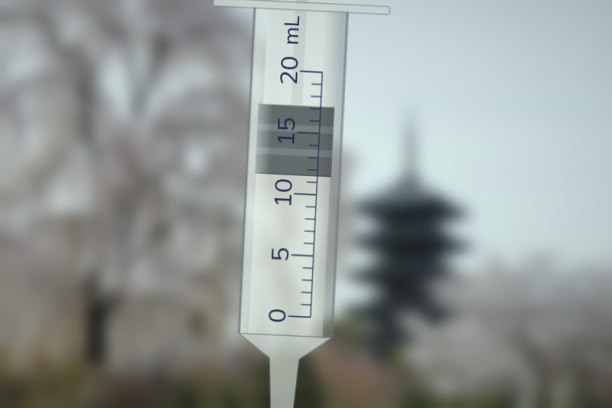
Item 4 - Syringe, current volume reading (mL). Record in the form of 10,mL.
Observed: 11.5,mL
